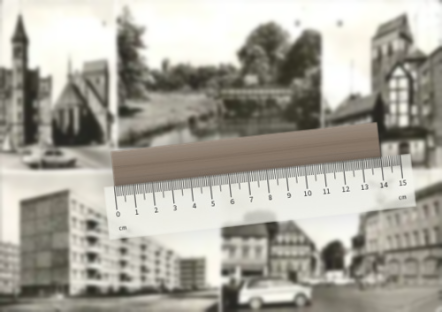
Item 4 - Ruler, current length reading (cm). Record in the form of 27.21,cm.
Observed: 14,cm
